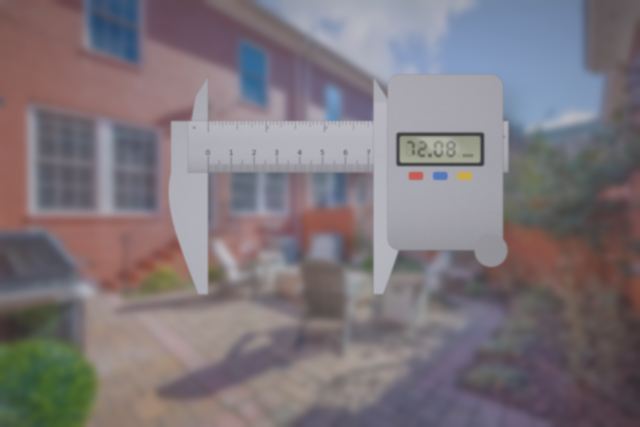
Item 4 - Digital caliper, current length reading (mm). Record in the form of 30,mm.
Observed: 72.08,mm
